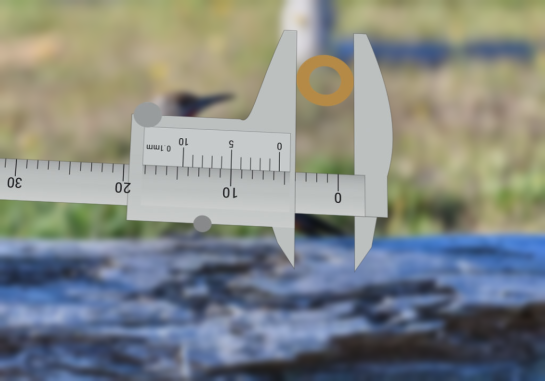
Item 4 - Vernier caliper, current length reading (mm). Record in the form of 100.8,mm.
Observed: 5.5,mm
